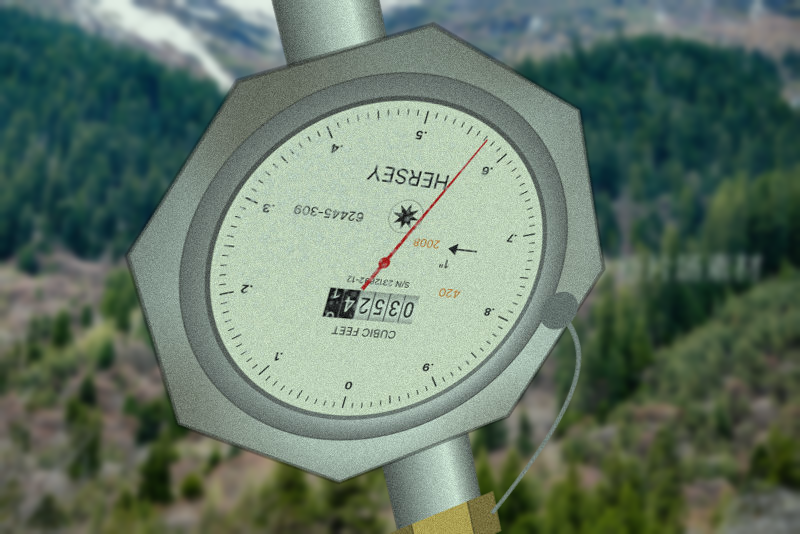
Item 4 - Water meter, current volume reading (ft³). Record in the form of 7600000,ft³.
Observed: 35240.57,ft³
